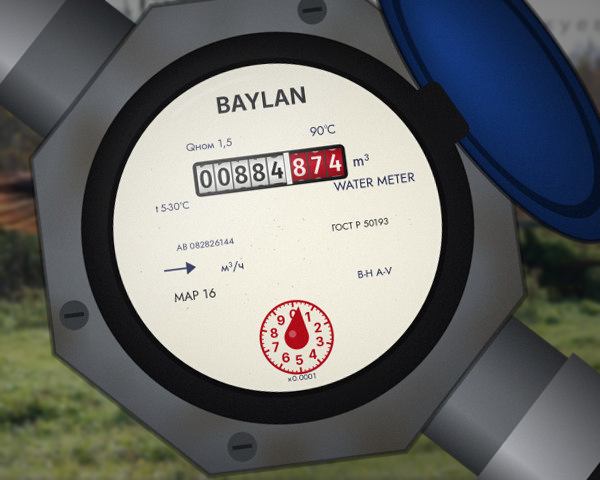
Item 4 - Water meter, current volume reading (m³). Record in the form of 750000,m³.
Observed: 884.8740,m³
